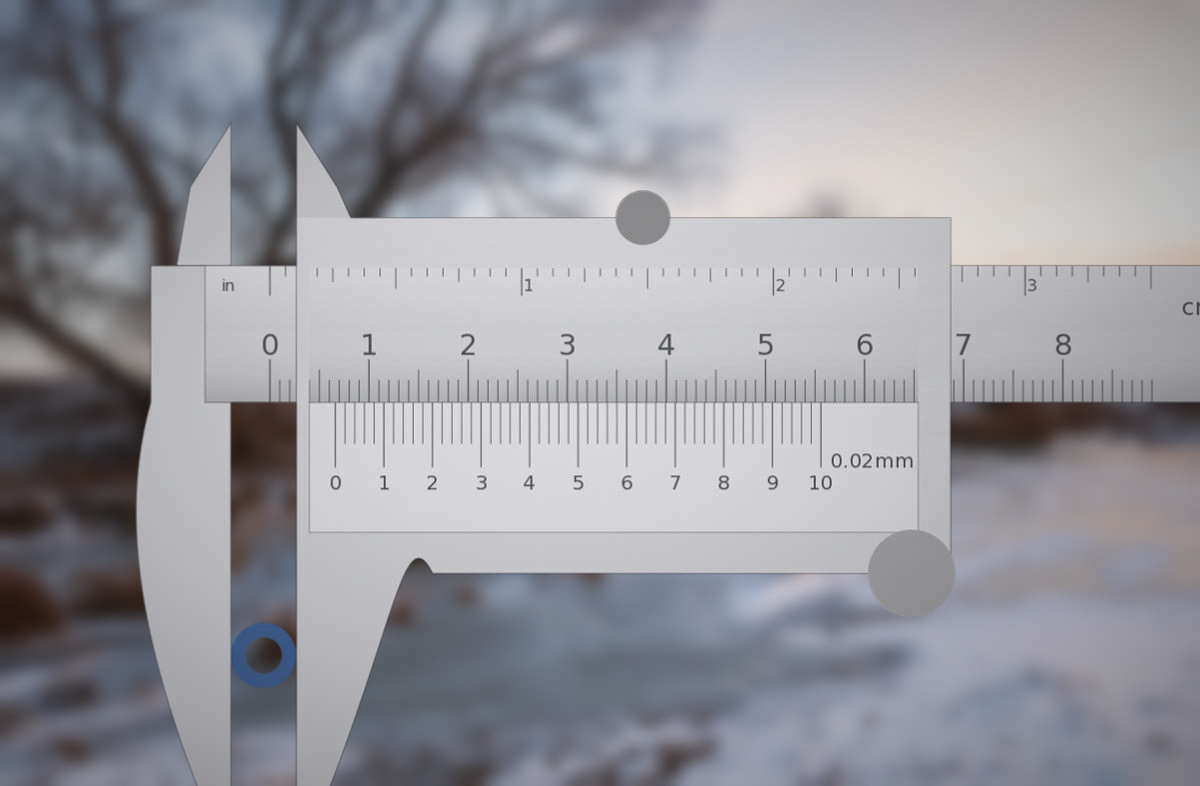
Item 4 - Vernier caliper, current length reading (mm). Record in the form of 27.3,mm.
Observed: 6.6,mm
